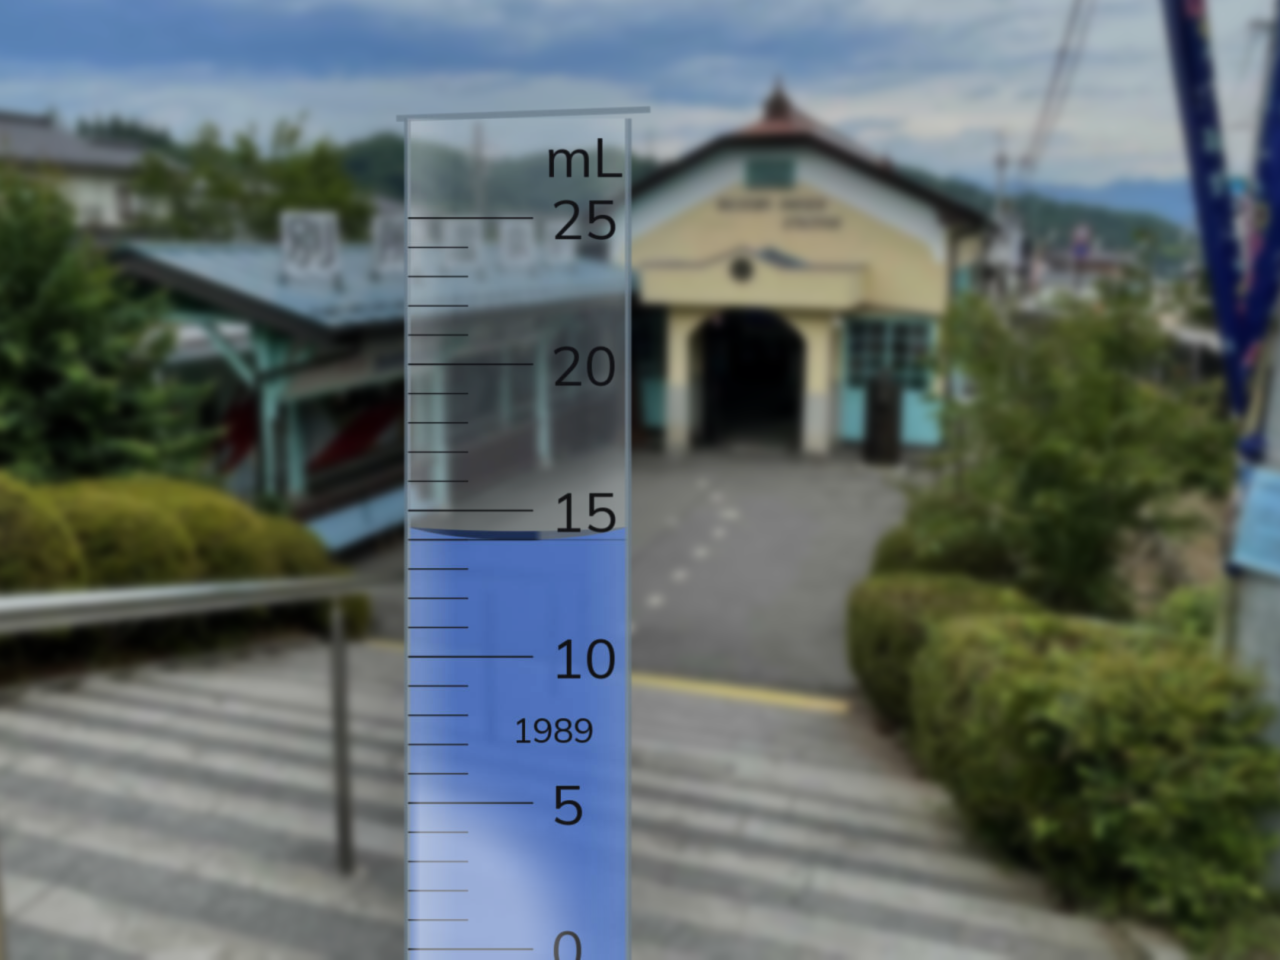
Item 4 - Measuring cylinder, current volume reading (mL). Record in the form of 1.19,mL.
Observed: 14,mL
